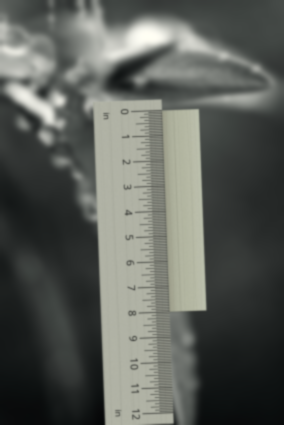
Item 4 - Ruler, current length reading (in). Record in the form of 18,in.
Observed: 8,in
